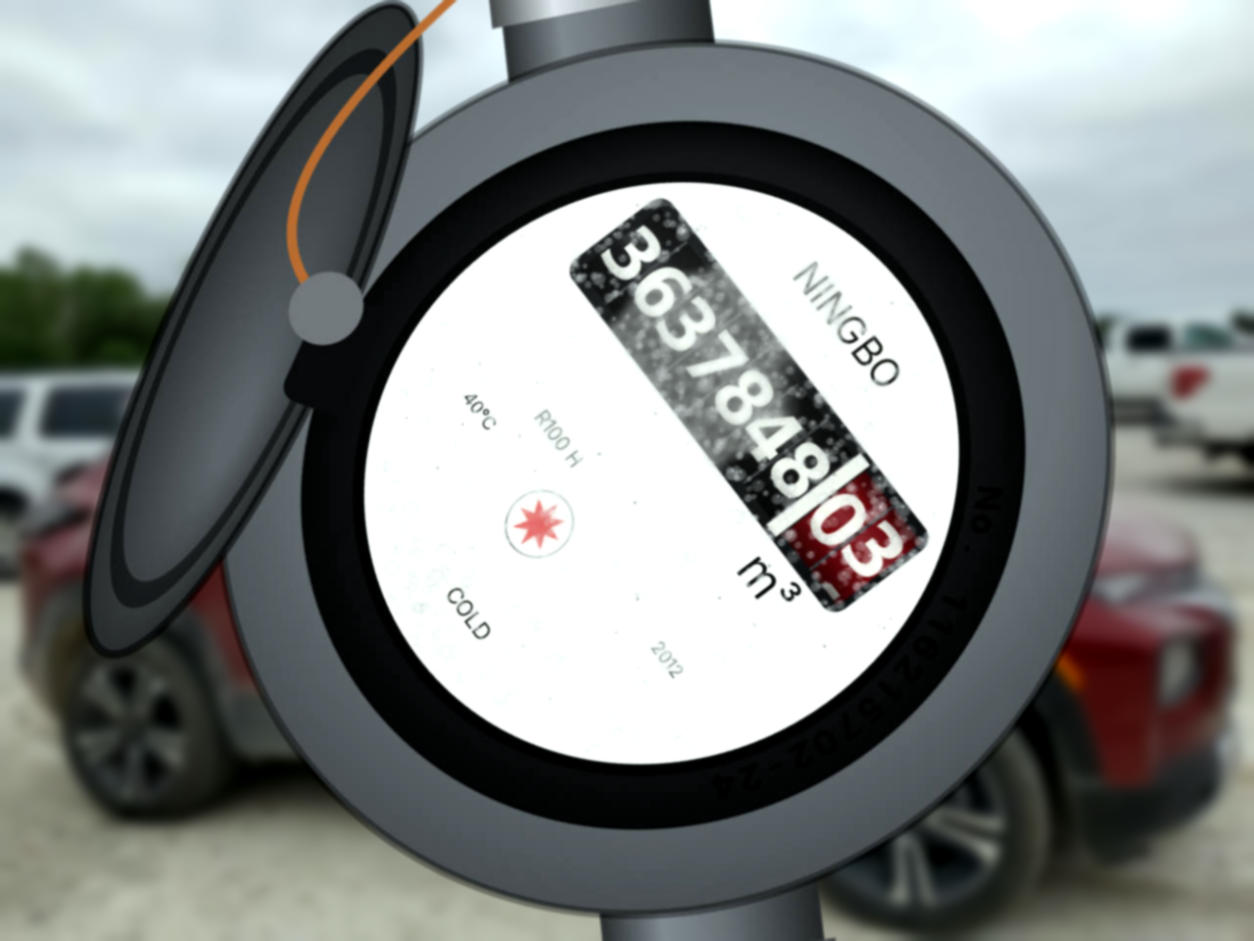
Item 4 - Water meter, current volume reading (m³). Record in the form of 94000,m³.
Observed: 3637848.03,m³
